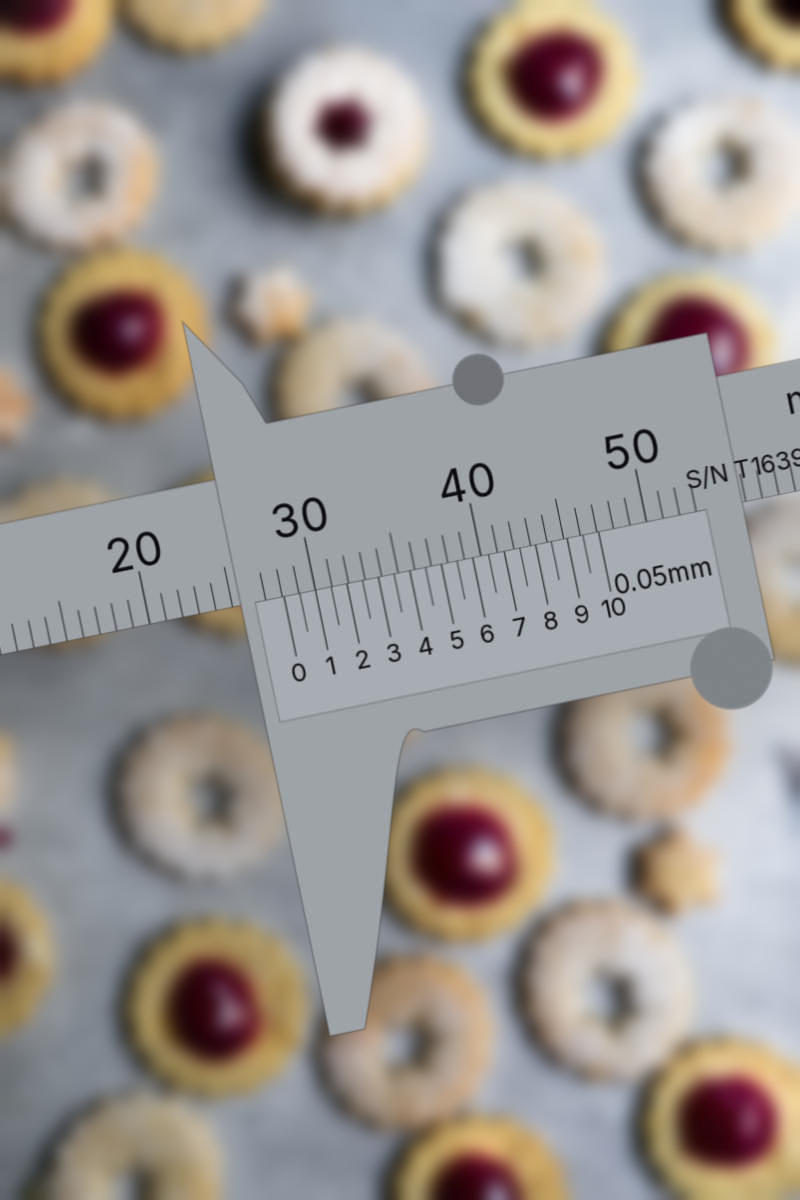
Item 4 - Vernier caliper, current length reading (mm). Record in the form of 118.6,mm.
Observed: 28.1,mm
